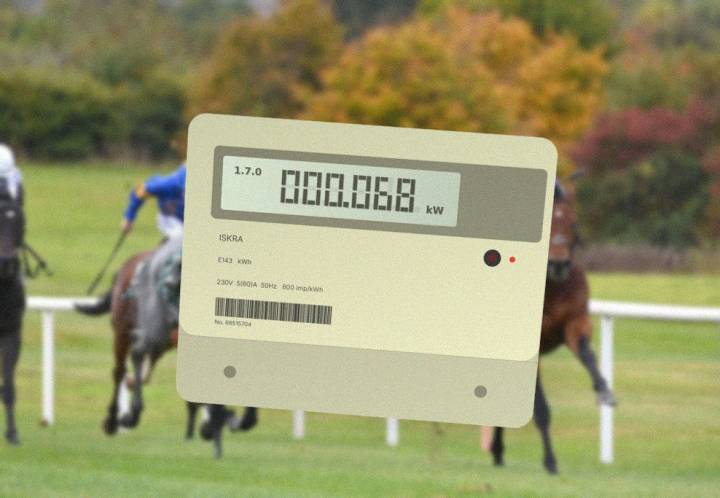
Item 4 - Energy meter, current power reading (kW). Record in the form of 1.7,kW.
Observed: 0.068,kW
